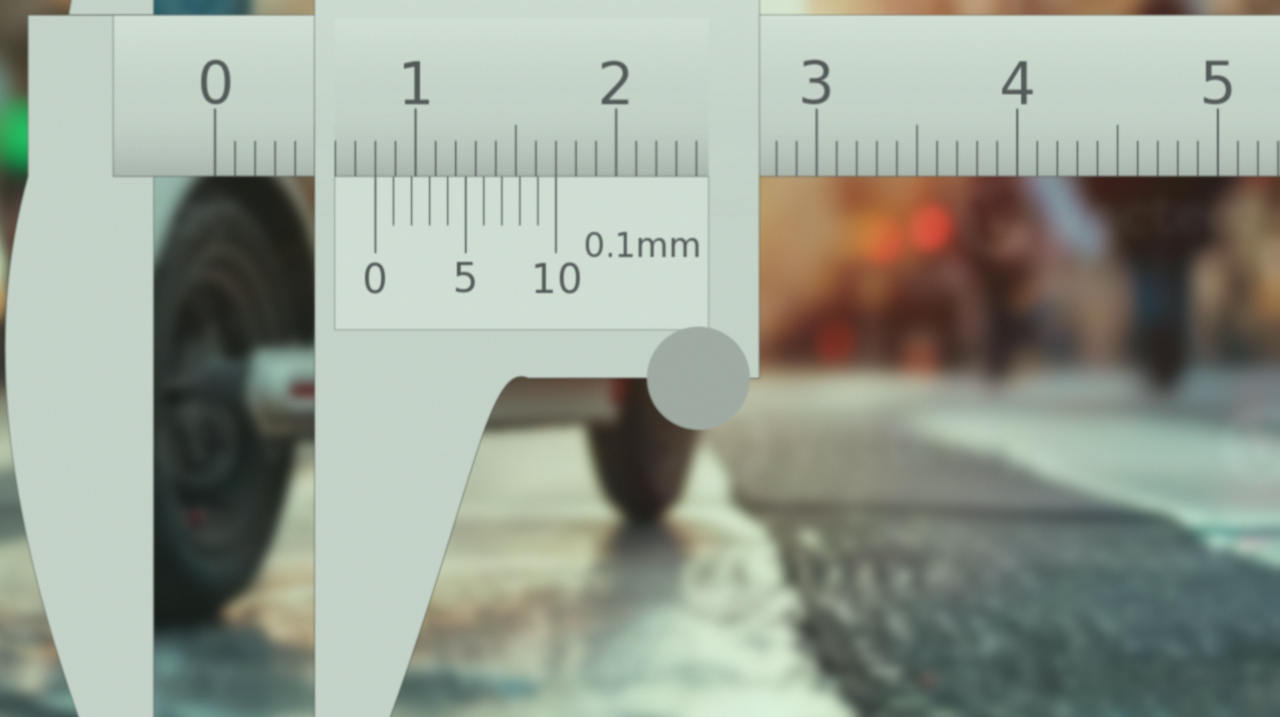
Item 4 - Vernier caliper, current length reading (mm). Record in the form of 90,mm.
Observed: 8.0,mm
